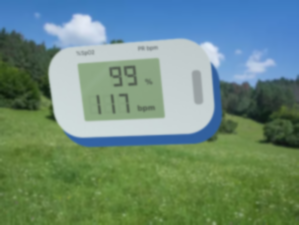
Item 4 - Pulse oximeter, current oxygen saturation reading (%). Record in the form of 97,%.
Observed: 99,%
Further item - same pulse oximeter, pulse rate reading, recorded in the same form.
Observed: 117,bpm
